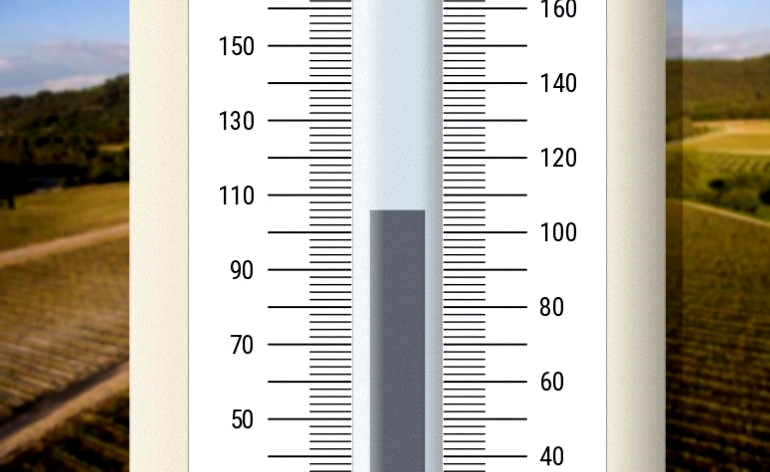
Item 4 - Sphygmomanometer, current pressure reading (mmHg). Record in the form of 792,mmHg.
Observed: 106,mmHg
